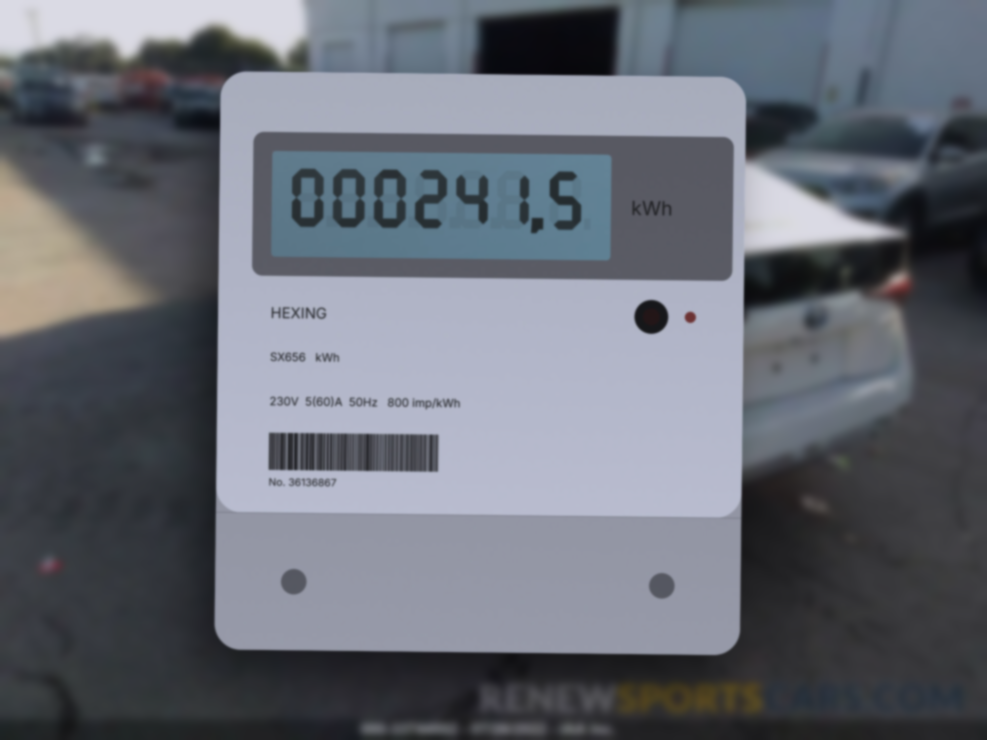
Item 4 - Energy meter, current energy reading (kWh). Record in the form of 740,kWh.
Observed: 241.5,kWh
